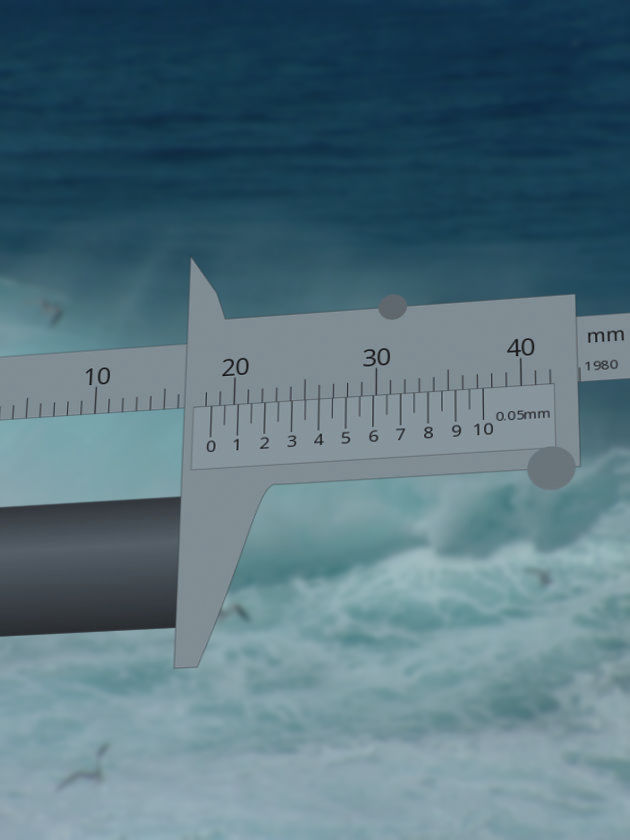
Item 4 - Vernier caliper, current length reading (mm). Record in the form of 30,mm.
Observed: 18.4,mm
